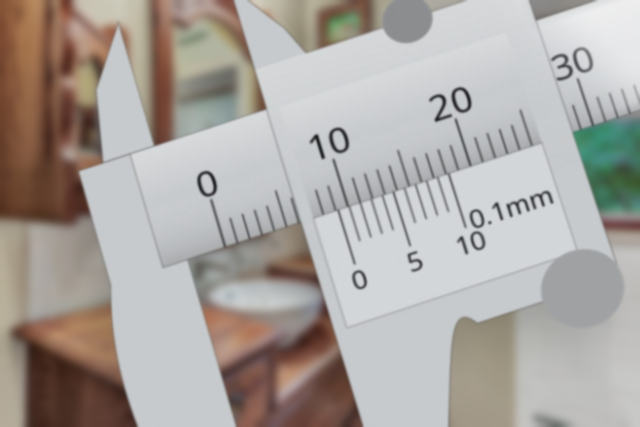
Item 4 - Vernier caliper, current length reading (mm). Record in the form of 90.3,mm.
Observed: 9.2,mm
